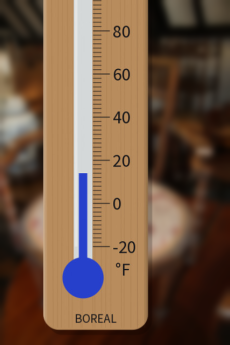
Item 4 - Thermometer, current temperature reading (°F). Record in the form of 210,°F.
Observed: 14,°F
